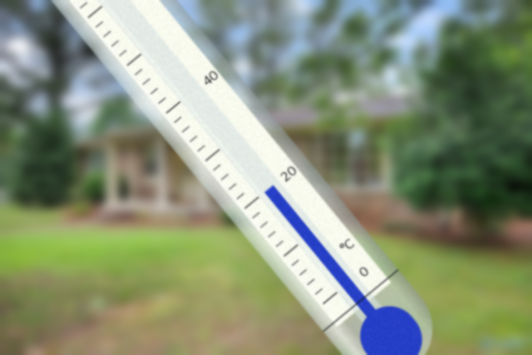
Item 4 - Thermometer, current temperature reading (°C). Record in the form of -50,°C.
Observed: 20,°C
